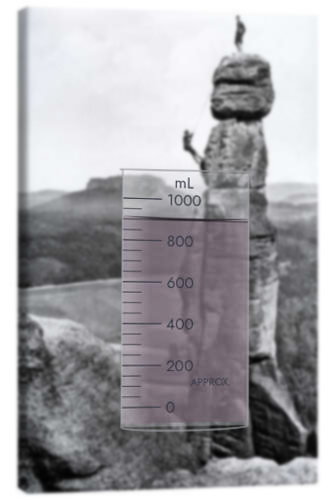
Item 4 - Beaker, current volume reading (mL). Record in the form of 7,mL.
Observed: 900,mL
